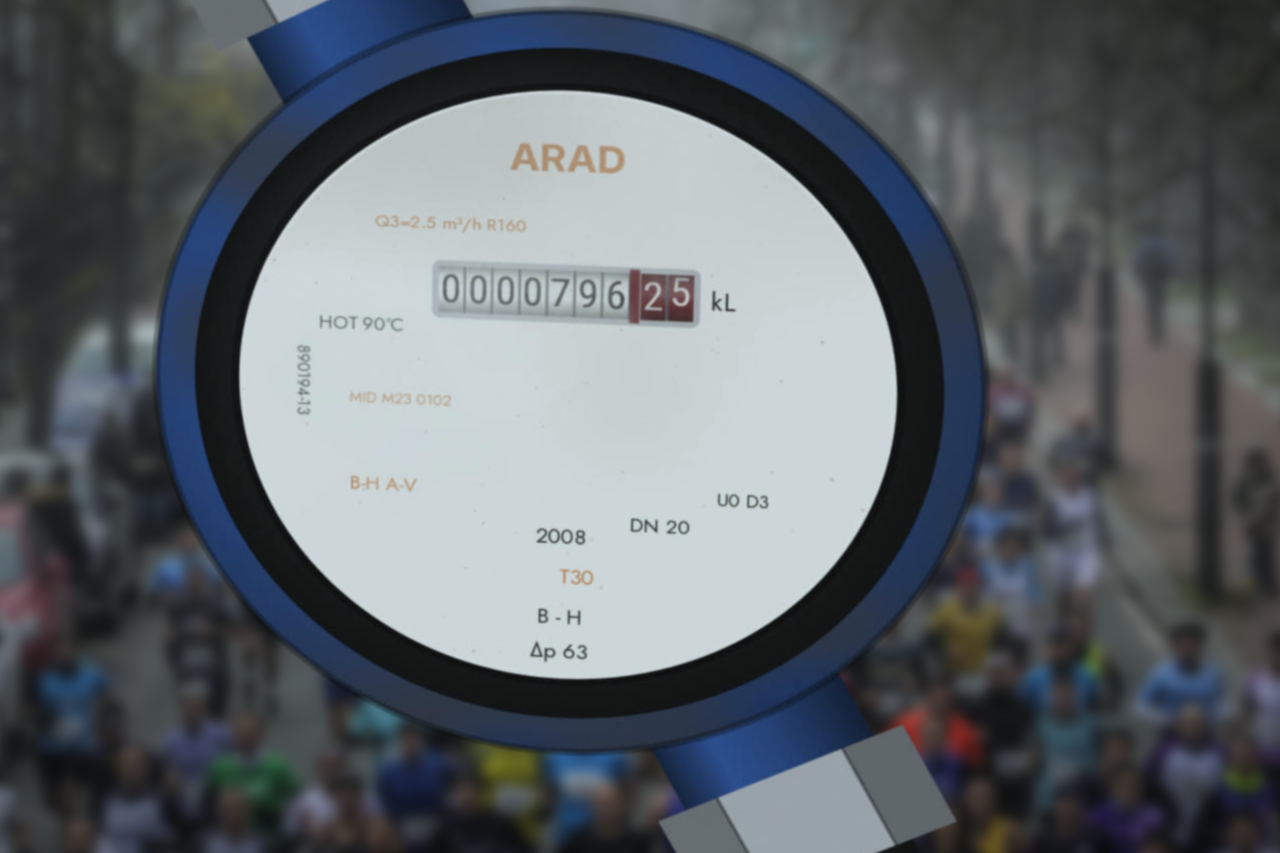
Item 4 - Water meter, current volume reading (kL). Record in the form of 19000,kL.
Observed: 796.25,kL
